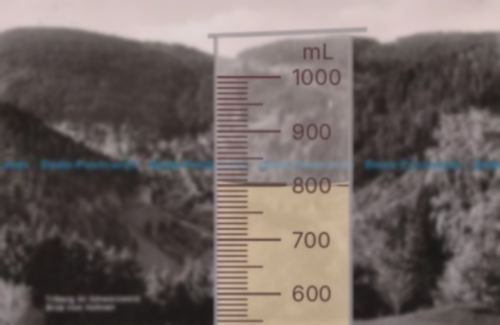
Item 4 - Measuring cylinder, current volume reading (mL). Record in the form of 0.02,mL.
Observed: 800,mL
